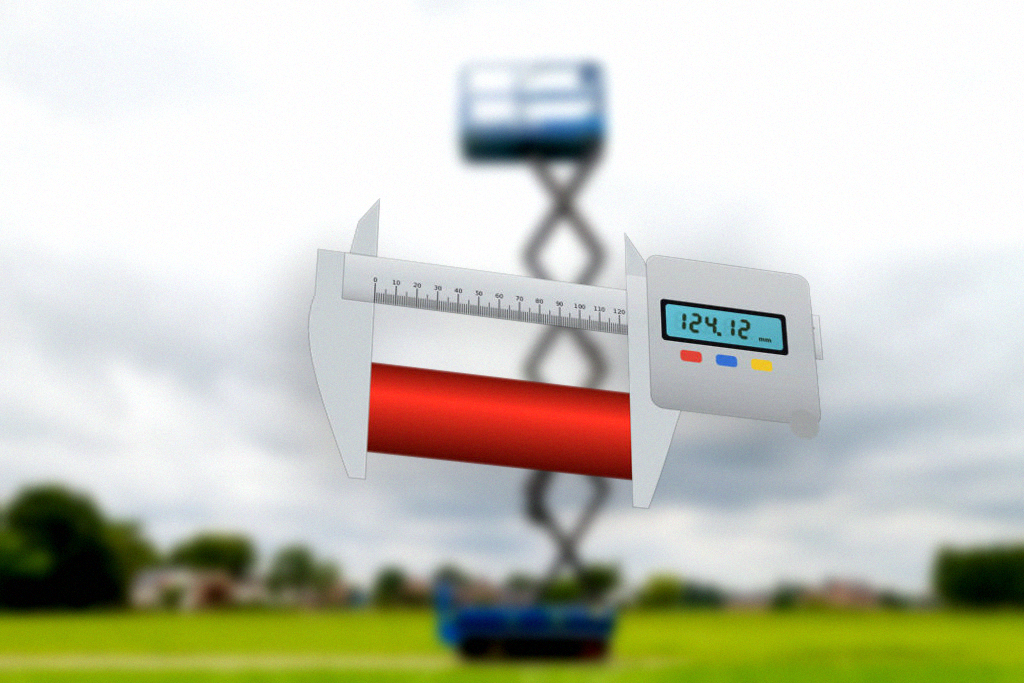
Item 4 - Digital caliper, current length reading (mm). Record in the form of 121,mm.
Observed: 124.12,mm
